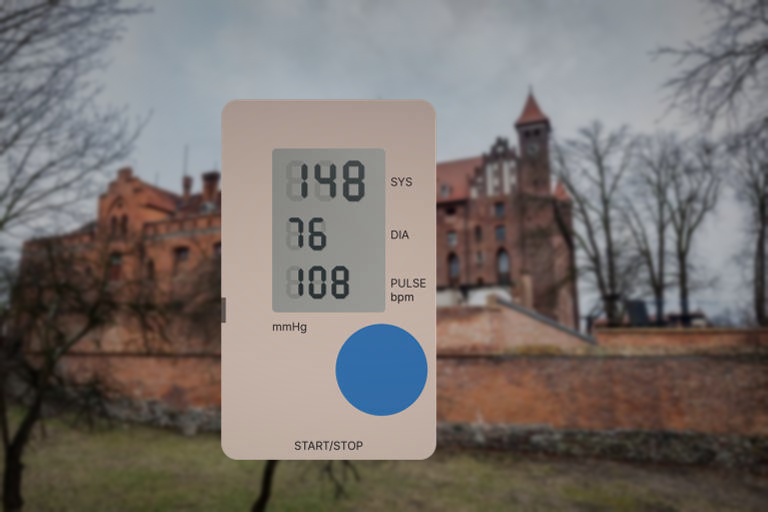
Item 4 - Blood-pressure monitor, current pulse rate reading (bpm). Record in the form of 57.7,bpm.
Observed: 108,bpm
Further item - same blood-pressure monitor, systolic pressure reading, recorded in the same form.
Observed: 148,mmHg
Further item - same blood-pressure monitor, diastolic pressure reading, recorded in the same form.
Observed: 76,mmHg
